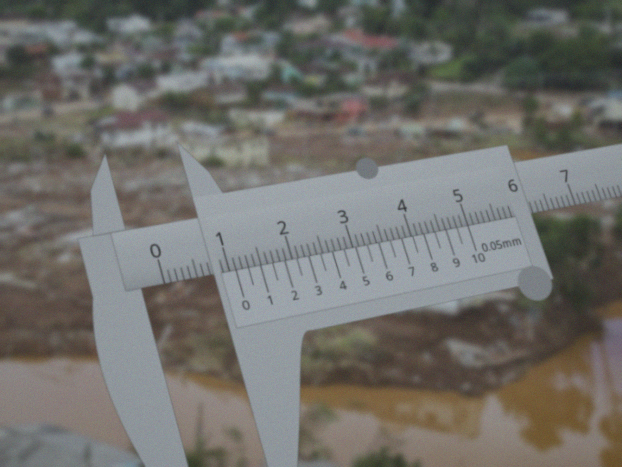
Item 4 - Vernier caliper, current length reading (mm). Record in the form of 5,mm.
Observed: 11.0,mm
